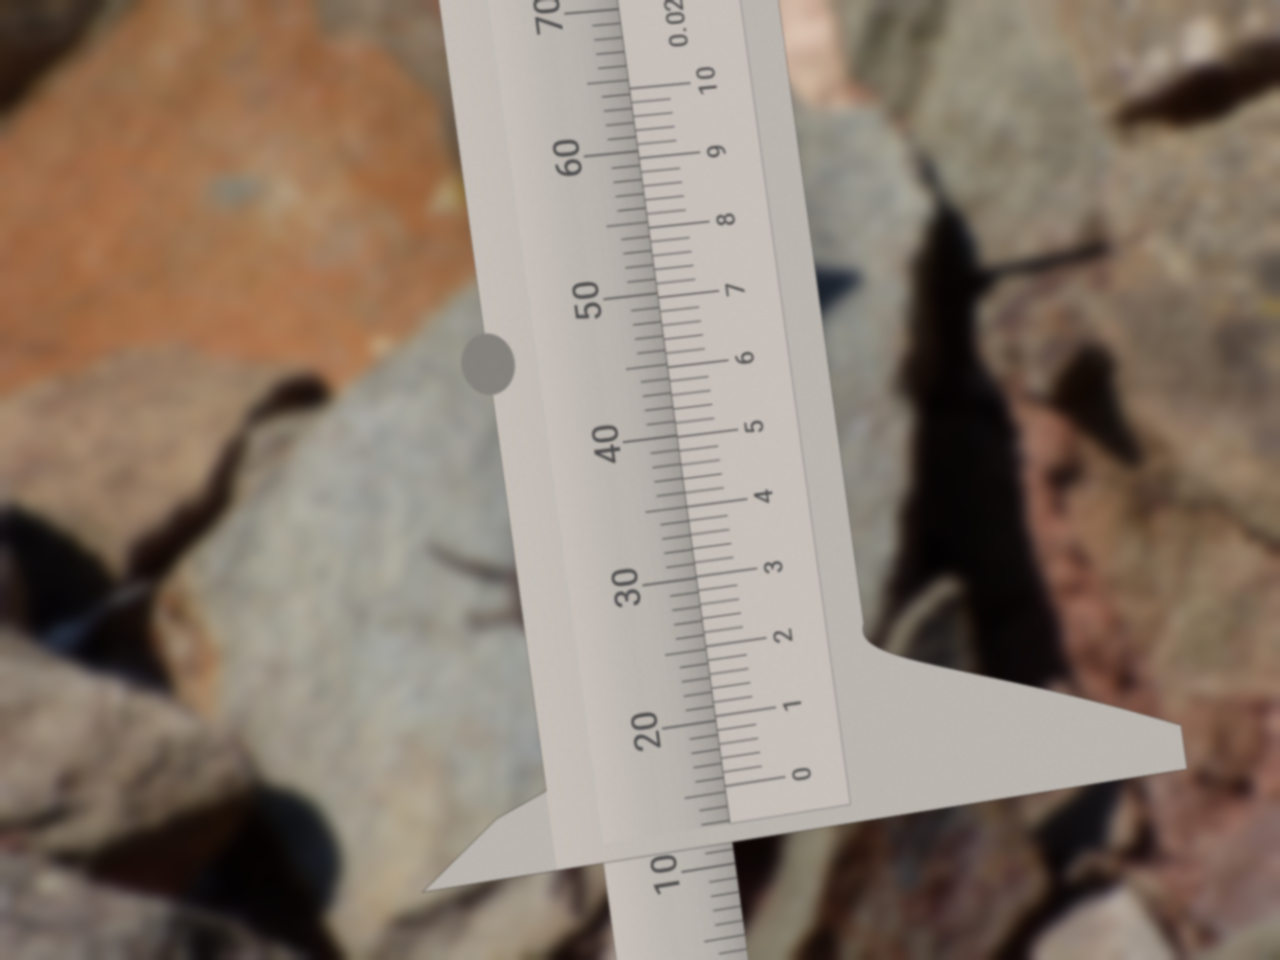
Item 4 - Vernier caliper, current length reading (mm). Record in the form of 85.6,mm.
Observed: 15.4,mm
